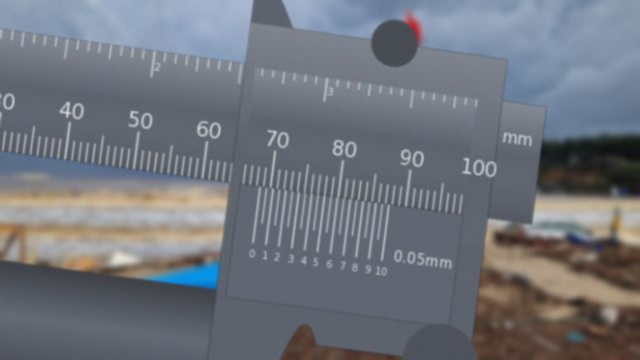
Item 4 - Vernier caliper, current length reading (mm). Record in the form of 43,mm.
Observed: 68.5,mm
